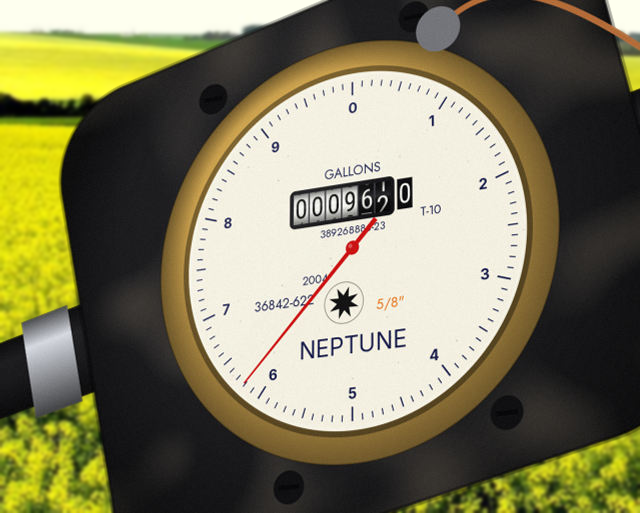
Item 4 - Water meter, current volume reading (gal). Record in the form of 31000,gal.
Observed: 9616.2,gal
